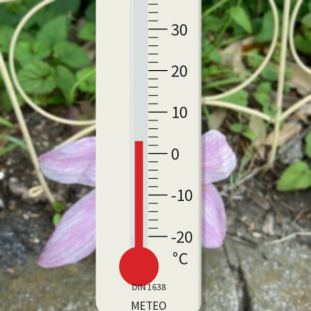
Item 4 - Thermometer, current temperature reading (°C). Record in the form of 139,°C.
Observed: 3,°C
